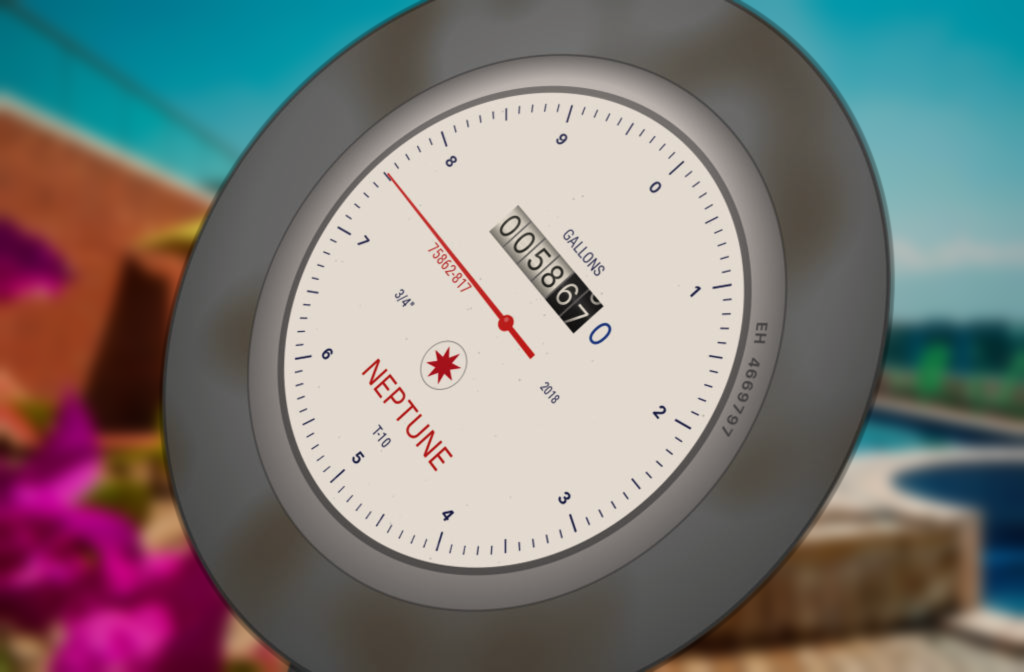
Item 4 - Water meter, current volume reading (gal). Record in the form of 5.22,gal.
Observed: 58667.5,gal
